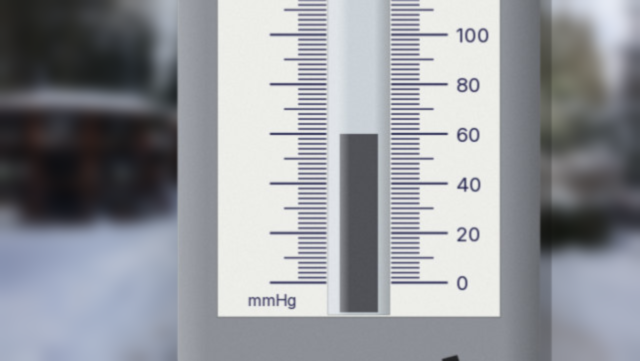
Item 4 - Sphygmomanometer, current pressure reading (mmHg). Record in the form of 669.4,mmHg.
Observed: 60,mmHg
